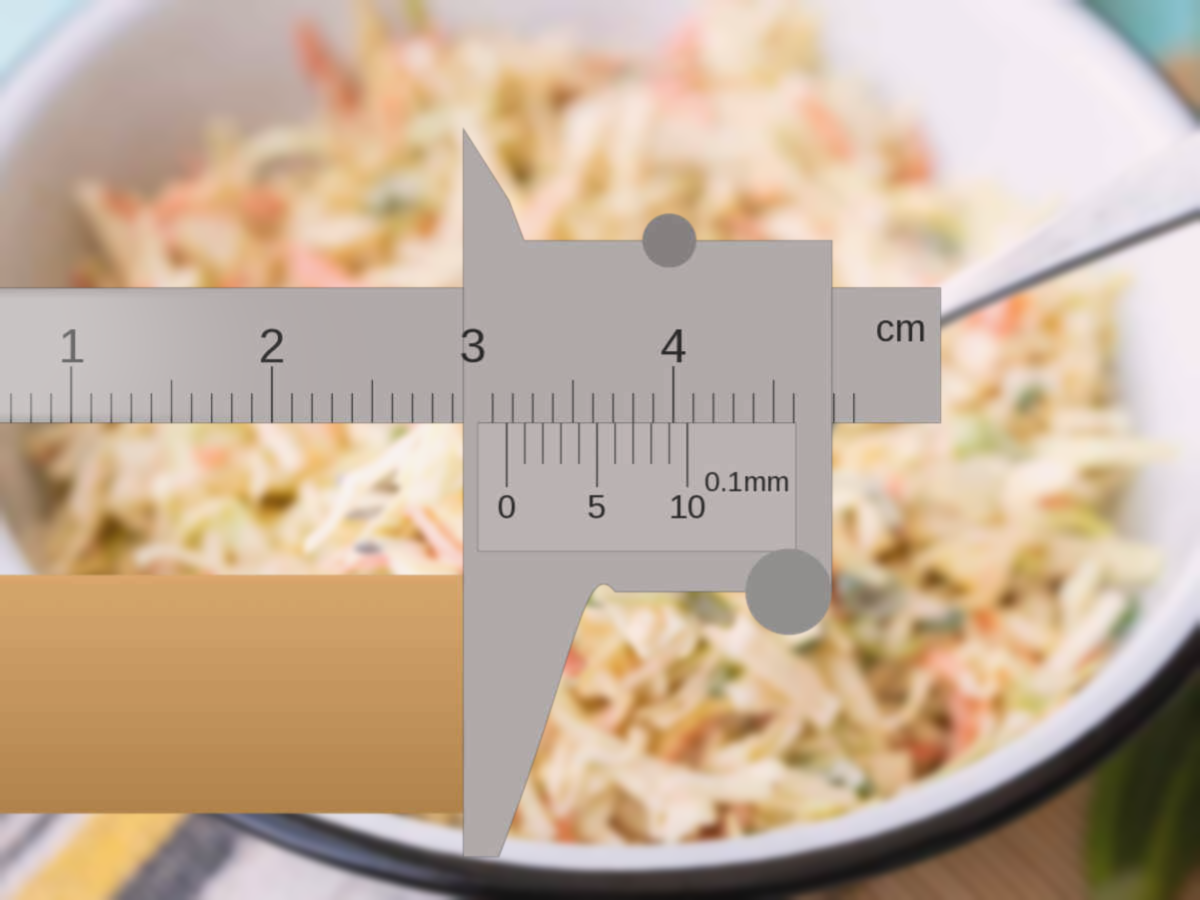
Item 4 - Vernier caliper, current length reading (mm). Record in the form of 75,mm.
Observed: 31.7,mm
